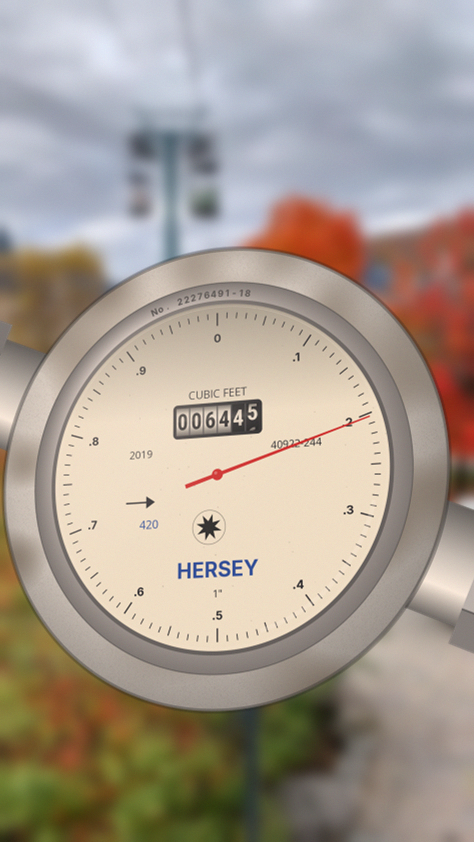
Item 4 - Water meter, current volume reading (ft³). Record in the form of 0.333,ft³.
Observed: 6445.20,ft³
